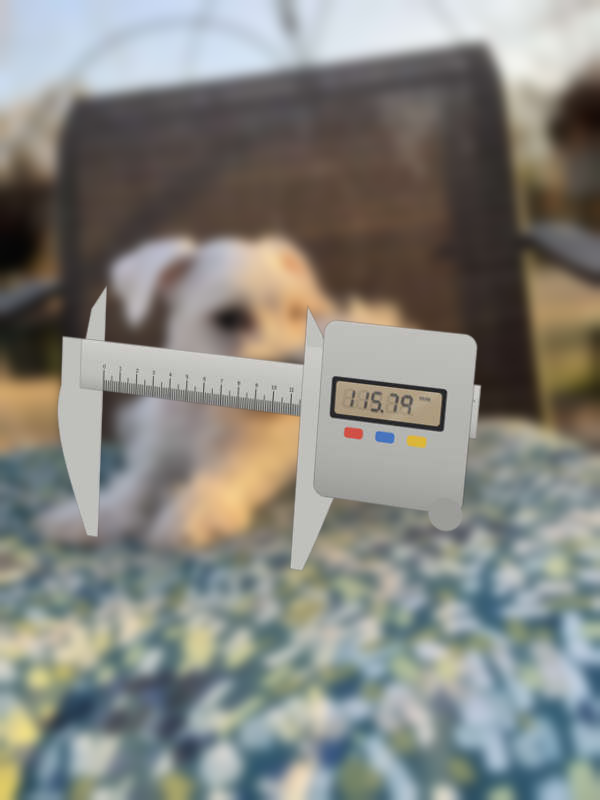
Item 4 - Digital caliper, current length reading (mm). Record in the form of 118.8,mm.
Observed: 115.79,mm
